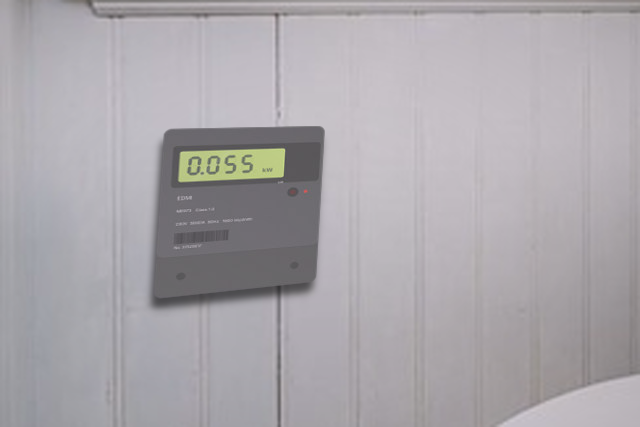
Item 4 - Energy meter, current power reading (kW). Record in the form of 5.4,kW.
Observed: 0.055,kW
